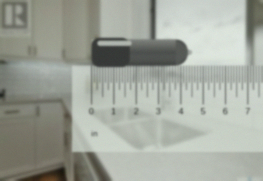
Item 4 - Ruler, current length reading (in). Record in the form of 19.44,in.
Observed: 4.5,in
